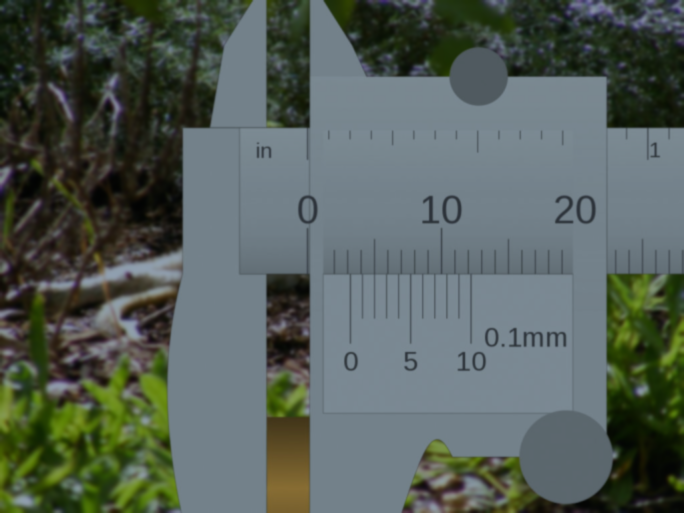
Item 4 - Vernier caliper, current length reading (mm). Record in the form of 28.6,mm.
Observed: 3.2,mm
